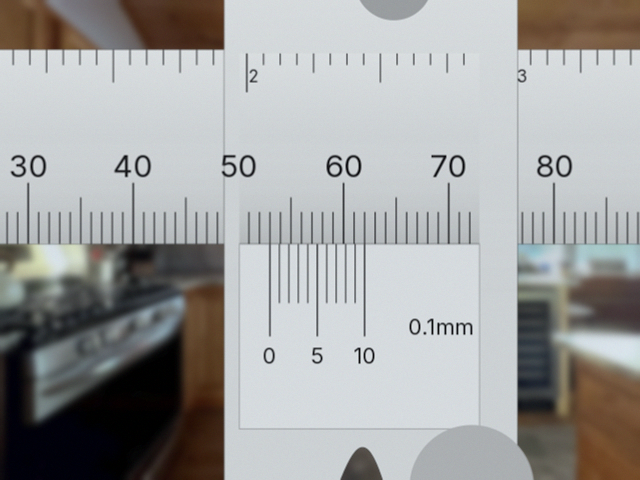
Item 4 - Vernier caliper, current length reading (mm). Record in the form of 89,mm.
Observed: 53.0,mm
